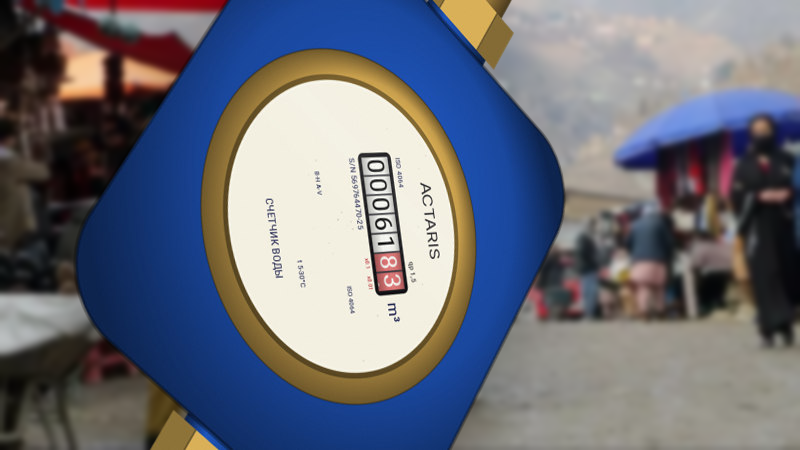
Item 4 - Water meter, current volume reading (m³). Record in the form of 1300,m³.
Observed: 61.83,m³
